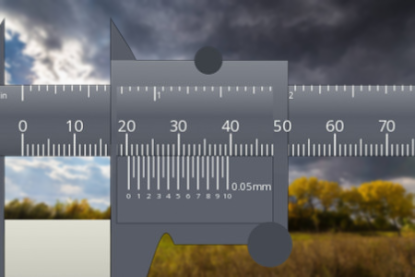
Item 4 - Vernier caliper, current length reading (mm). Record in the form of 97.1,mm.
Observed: 20.4,mm
